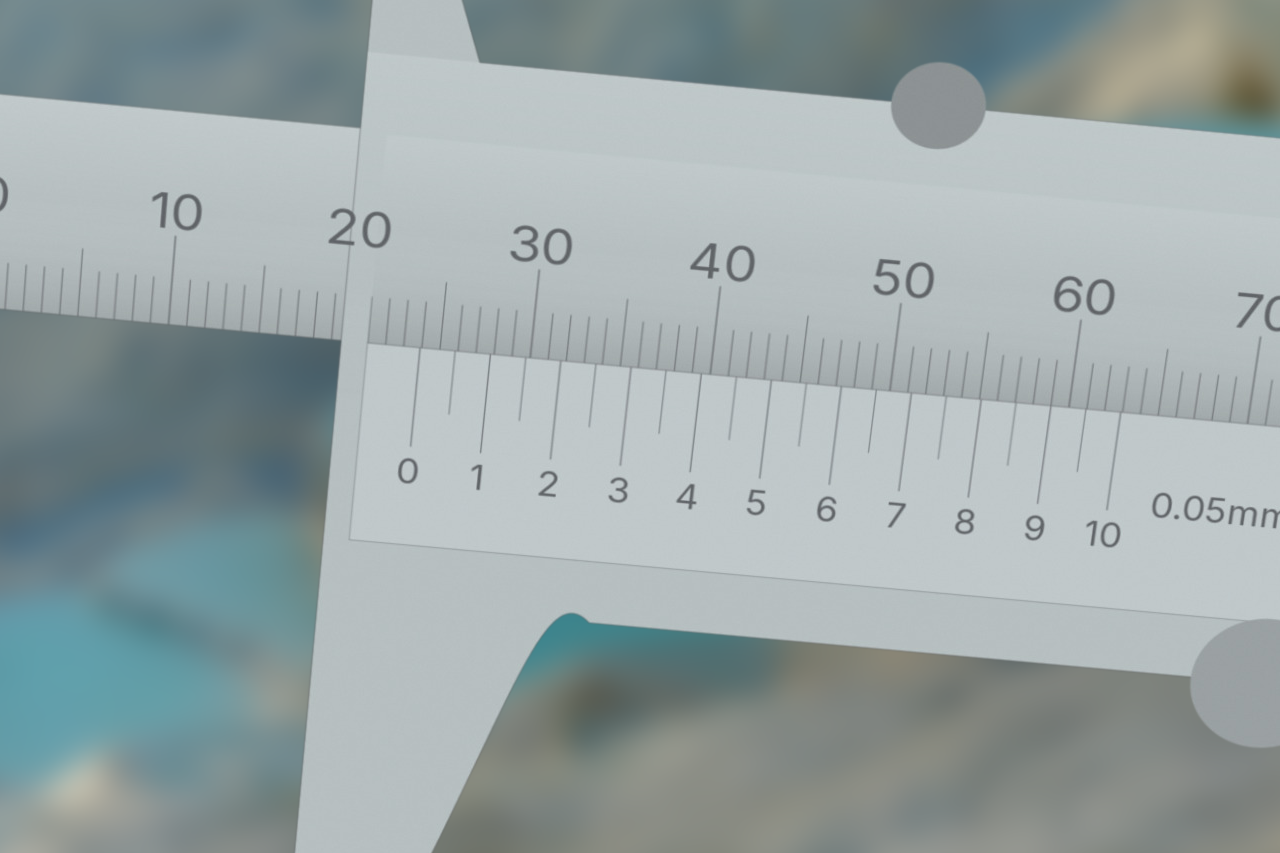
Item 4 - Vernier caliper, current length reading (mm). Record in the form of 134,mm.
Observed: 23.9,mm
